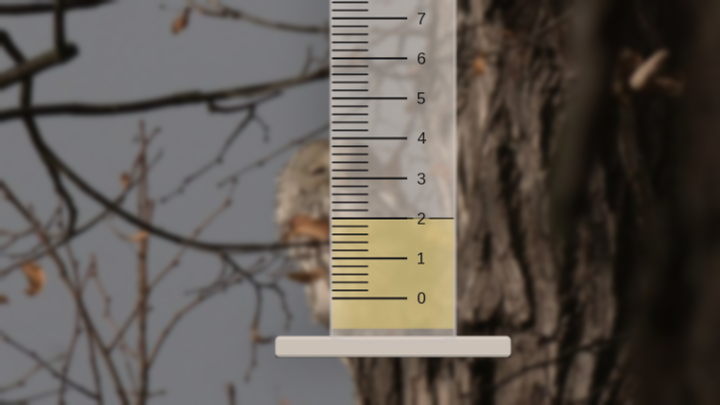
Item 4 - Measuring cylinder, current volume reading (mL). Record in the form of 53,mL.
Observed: 2,mL
